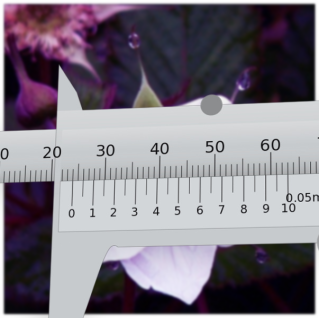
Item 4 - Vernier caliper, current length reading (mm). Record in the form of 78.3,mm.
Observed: 24.0,mm
